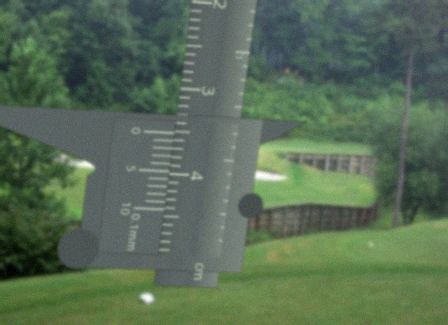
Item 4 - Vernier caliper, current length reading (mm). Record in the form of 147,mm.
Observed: 35.2,mm
